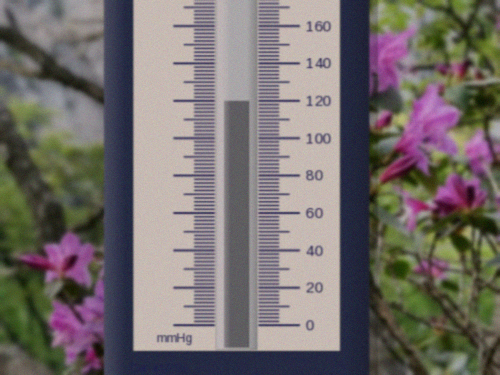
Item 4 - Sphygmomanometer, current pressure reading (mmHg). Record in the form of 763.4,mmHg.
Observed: 120,mmHg
